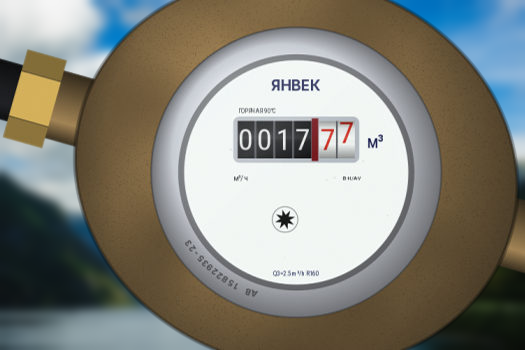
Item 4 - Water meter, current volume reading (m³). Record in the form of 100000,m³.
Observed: 17.77,m³
